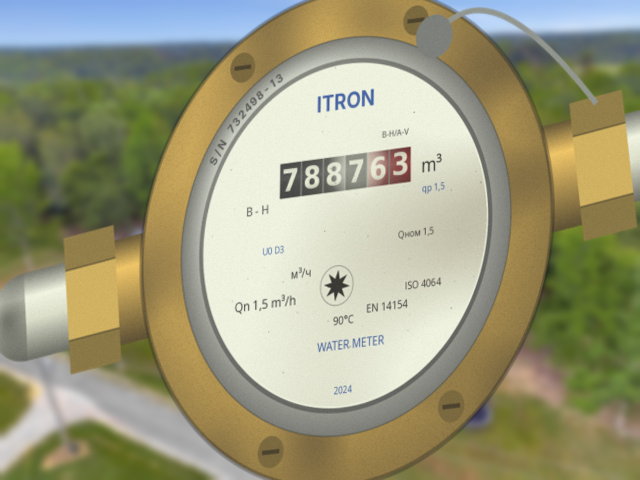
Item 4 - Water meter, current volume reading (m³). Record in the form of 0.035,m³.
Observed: 7887.63,m³
